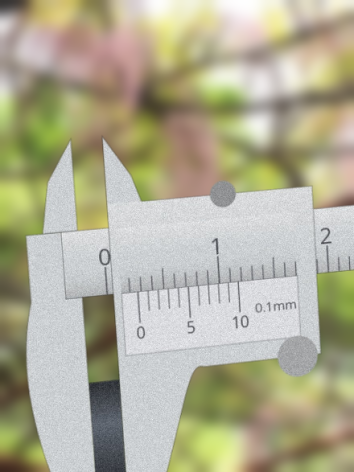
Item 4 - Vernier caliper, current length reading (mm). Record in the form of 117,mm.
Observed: 2.7,mm
